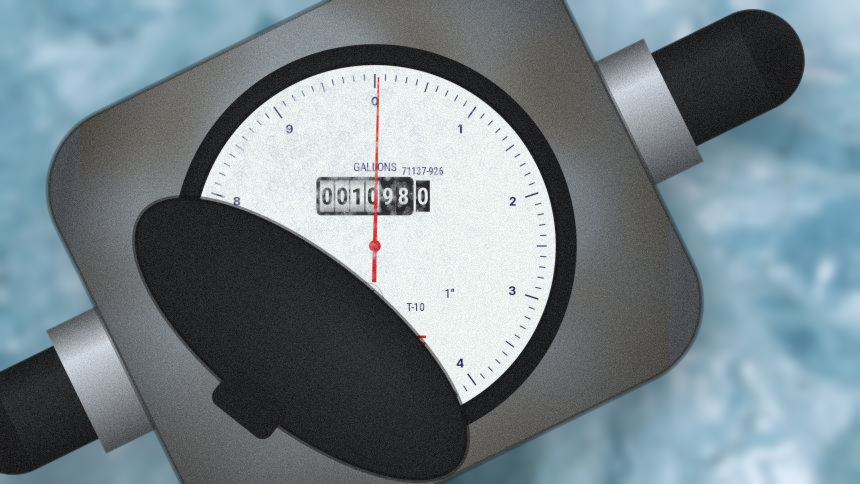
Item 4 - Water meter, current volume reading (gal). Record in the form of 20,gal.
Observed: 10980.0,gal
